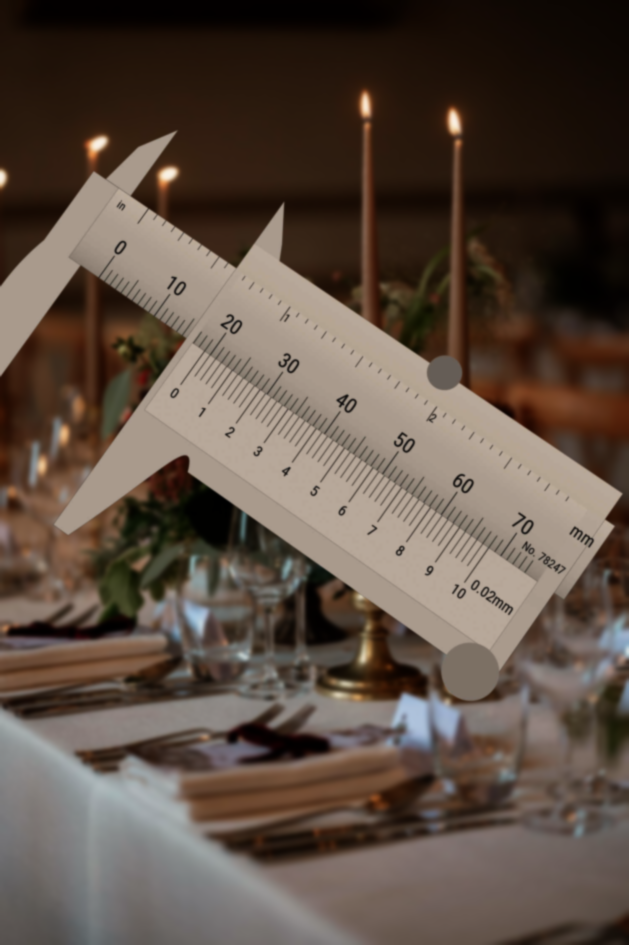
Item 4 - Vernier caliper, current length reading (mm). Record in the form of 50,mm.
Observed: 19.0,mm
